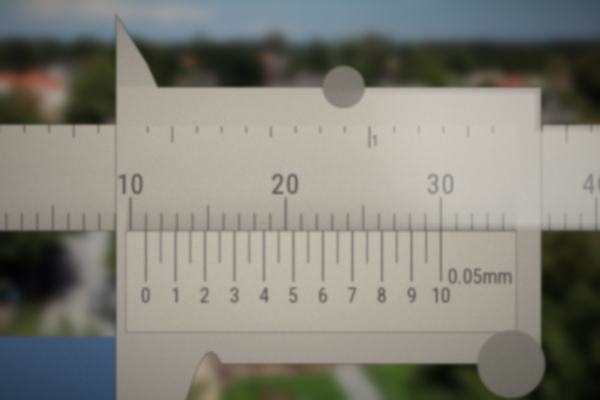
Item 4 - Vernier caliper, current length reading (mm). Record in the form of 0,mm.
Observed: 11.0,mm
